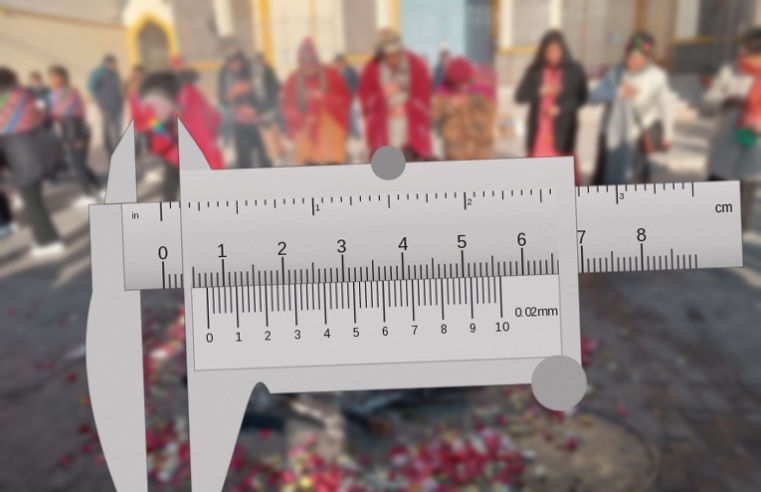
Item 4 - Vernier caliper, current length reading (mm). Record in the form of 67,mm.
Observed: 7.2,mm
